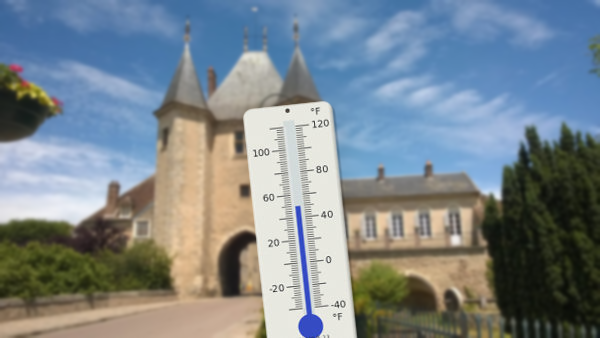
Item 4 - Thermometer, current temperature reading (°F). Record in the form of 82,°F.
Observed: 50,°F
